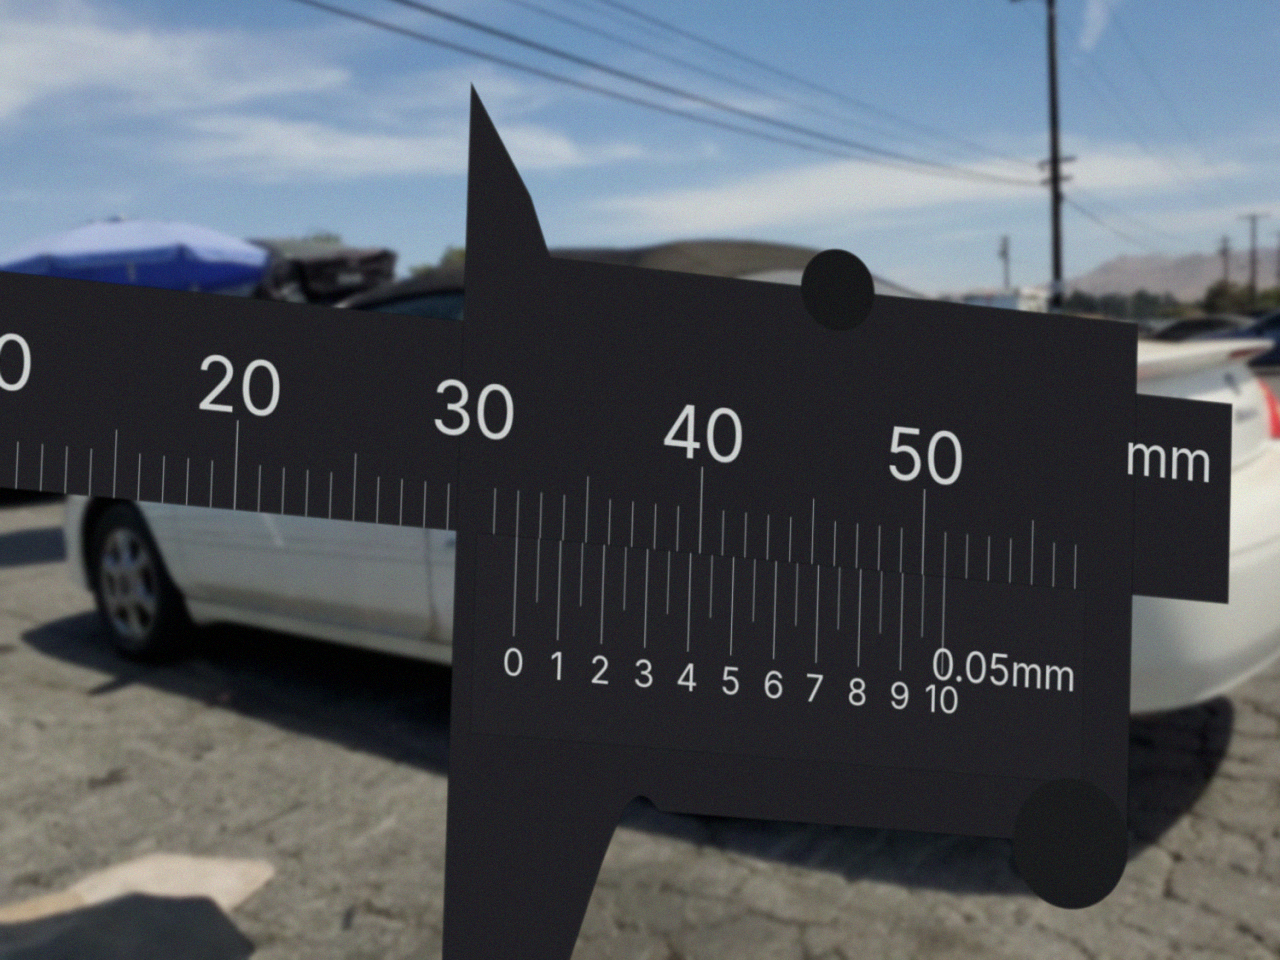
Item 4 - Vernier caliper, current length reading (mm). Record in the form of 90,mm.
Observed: 32.0,mm
